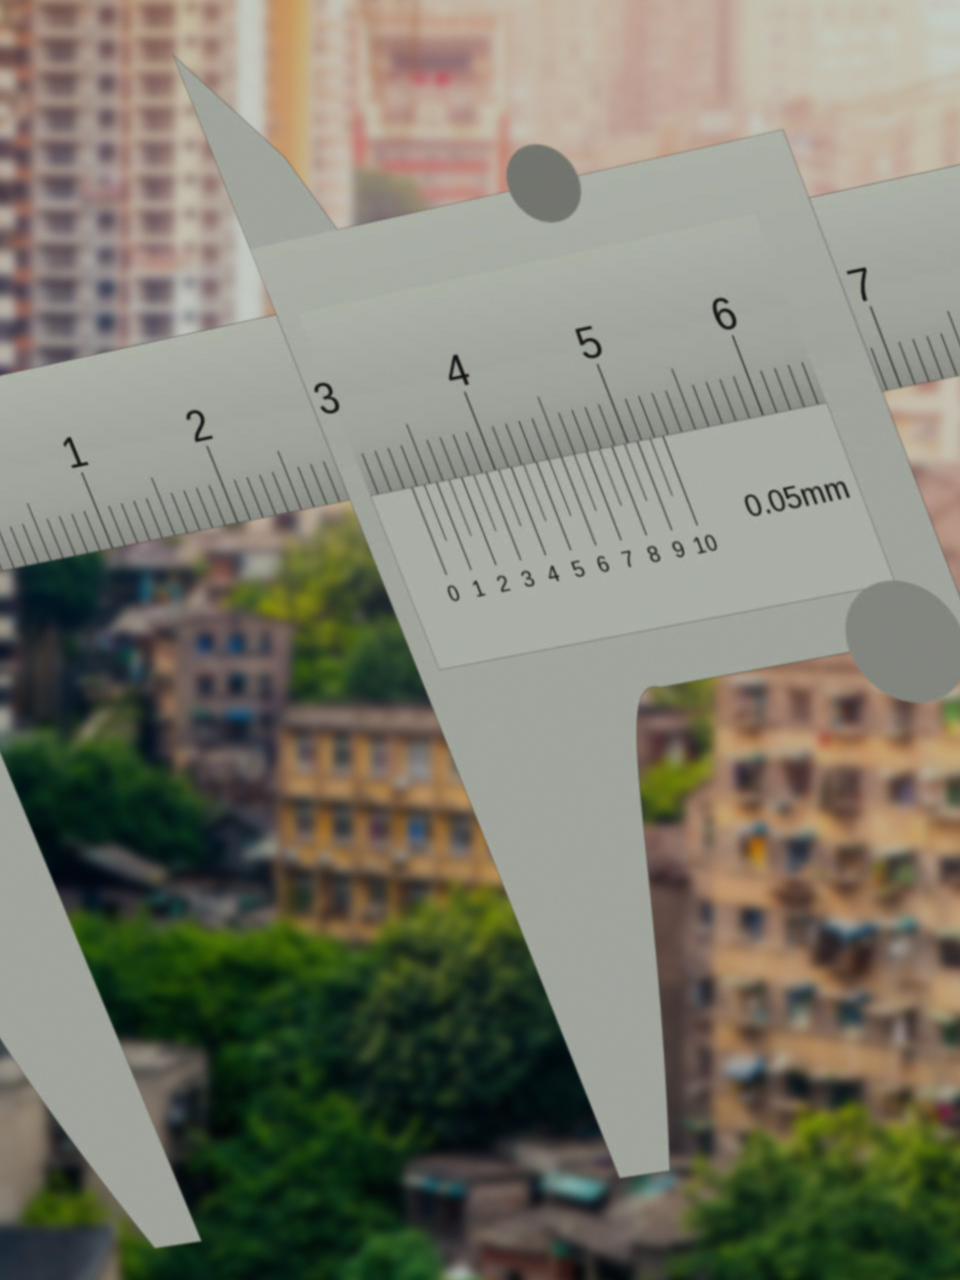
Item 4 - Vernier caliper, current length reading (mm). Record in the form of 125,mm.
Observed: 33.6,mm
